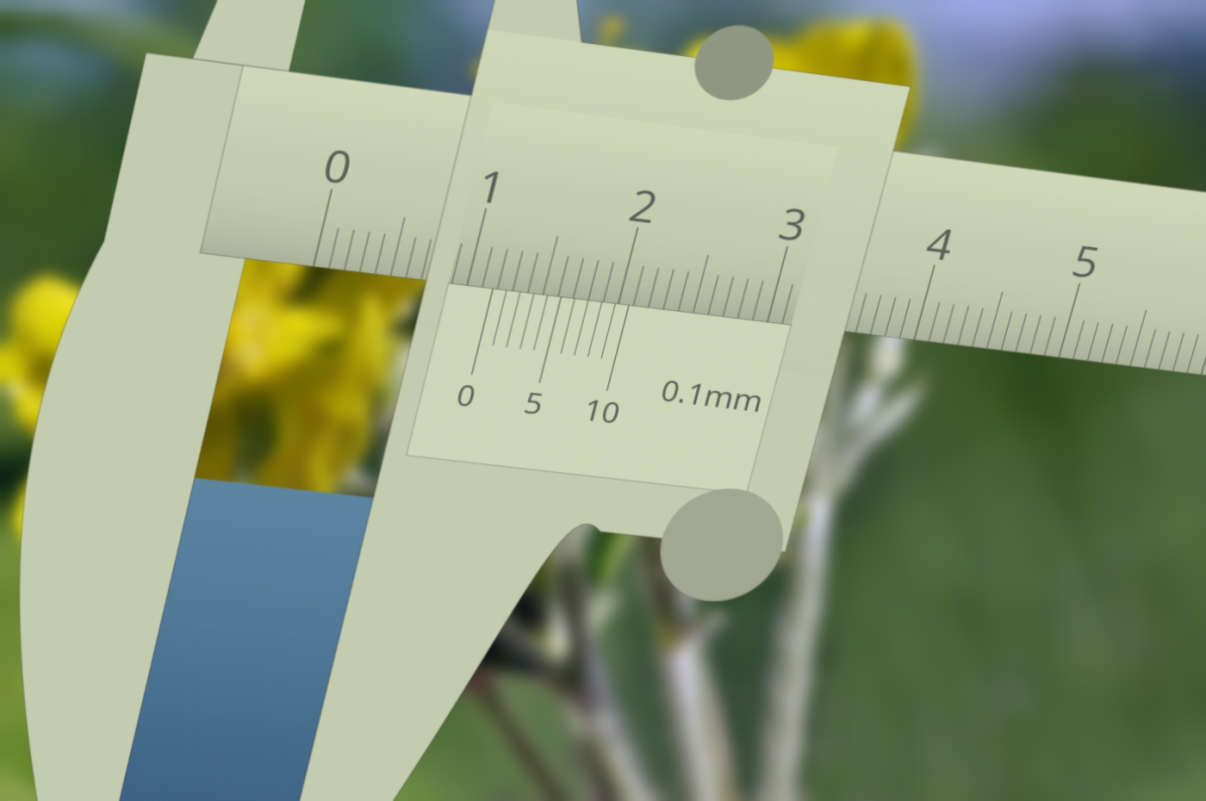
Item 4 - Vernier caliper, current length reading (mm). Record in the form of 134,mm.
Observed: 11.7,mm
